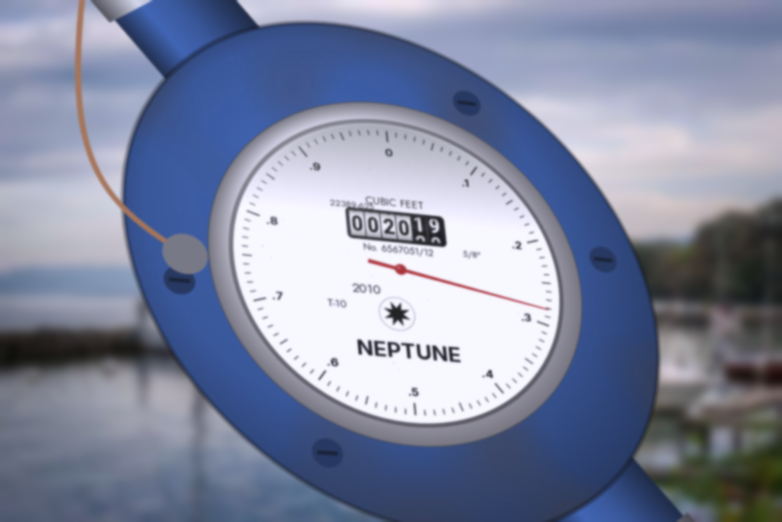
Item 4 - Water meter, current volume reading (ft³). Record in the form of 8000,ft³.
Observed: 2019.28,ft³
